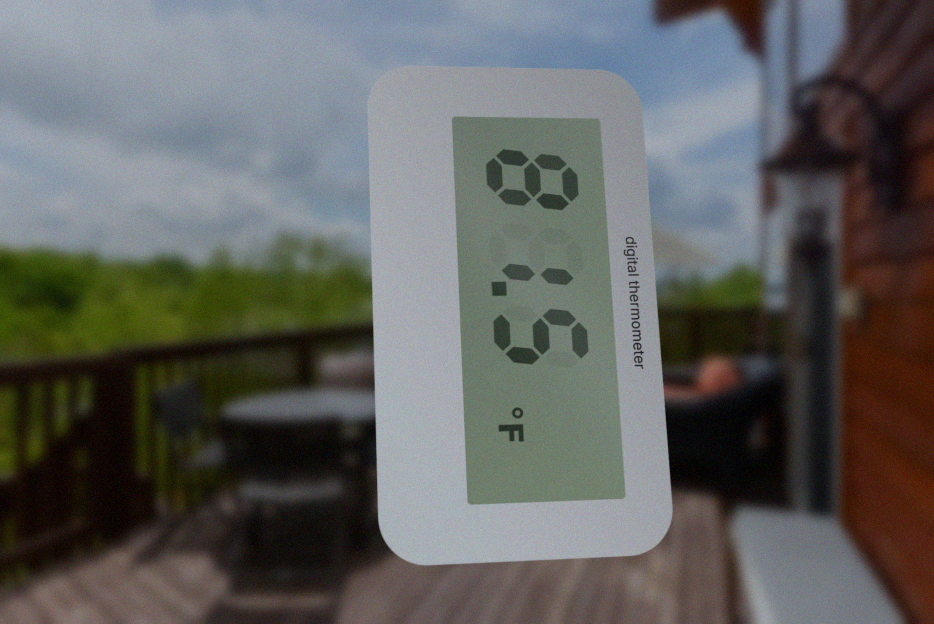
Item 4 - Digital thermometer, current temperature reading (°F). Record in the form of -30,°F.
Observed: 81.5,°F
